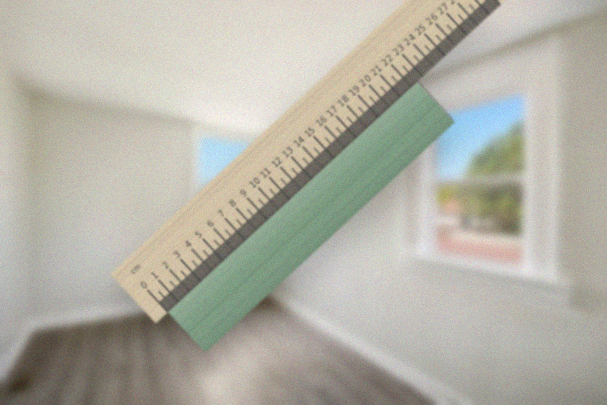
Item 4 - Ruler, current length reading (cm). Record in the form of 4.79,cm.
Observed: 22.5,cm
